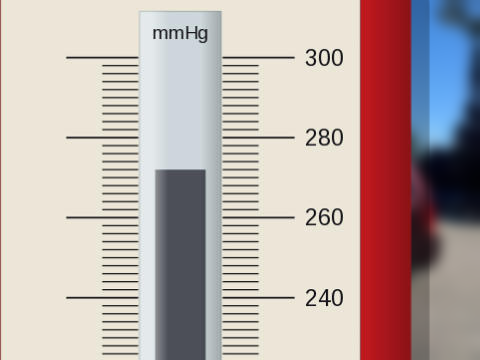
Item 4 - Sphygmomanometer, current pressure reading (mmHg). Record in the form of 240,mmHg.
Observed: 272,mmHg
